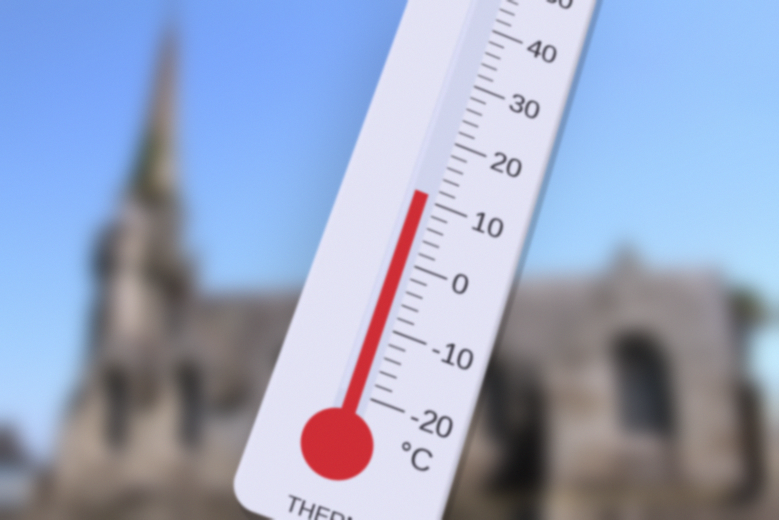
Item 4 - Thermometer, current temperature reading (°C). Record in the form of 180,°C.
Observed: 11,°C
